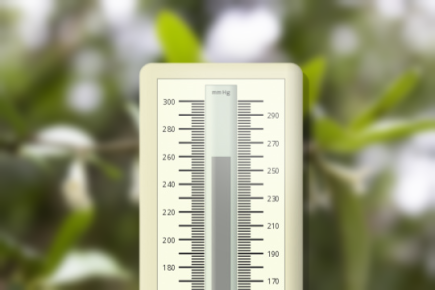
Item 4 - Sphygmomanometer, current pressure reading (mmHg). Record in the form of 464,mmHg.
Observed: 260,mmHg
